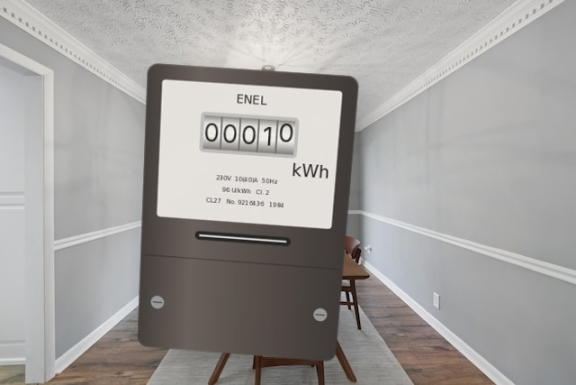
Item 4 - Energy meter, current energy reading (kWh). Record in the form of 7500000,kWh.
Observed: 10,kWh
